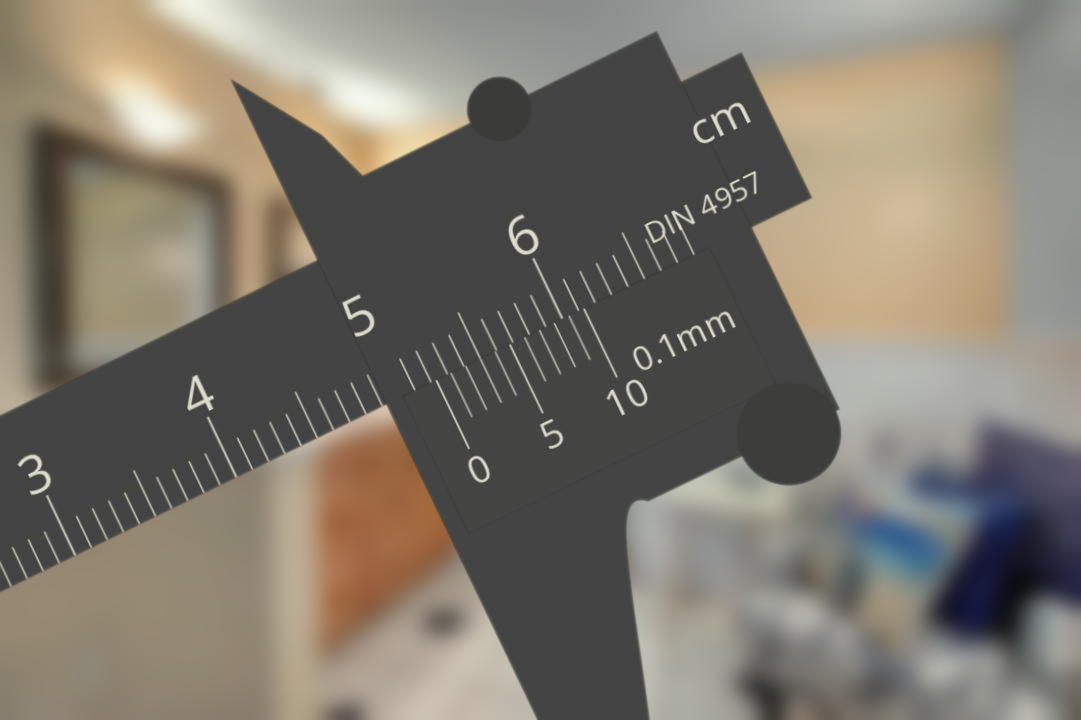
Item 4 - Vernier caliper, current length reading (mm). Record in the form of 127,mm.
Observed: 52.3,mm
